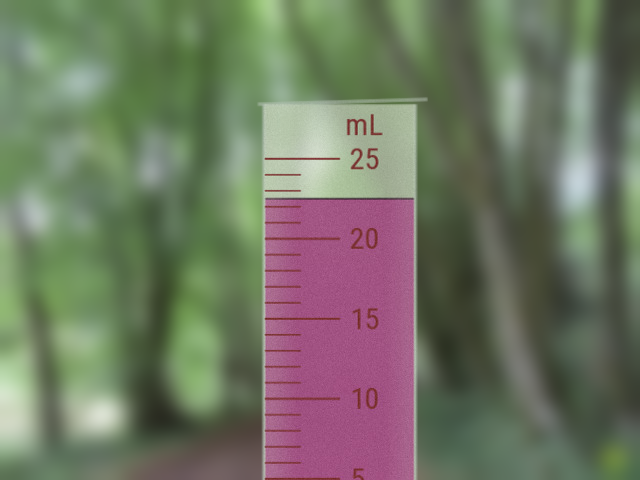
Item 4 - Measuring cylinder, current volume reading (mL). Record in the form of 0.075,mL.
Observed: 22.5,mL
